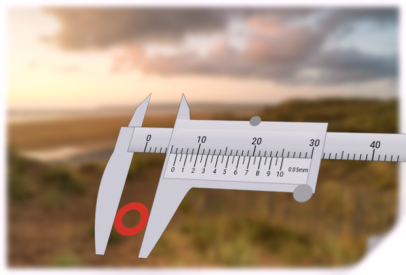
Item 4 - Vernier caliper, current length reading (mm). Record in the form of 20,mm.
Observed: 6.2,mm
